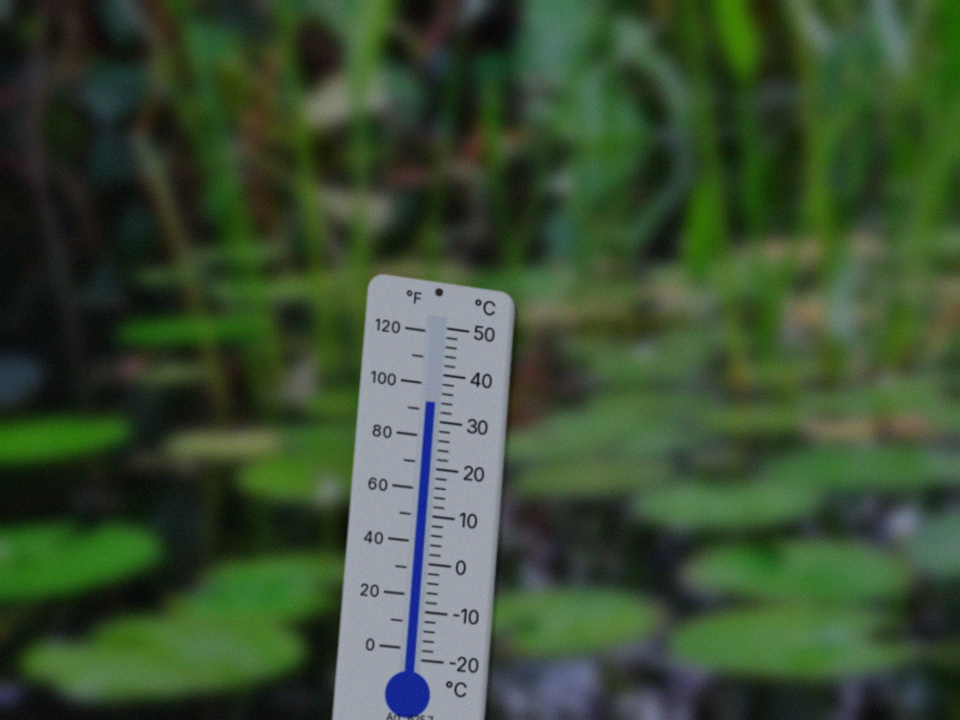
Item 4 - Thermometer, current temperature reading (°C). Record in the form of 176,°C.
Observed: 34,°C
